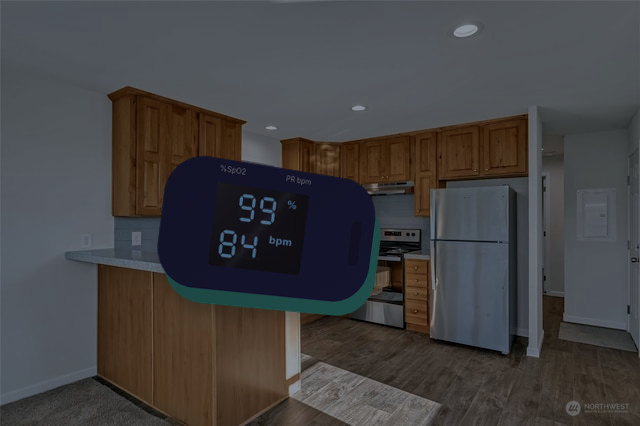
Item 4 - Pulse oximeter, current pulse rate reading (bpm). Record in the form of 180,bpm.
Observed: 84,bpm
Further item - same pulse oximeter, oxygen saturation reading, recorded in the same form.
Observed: 99,%
